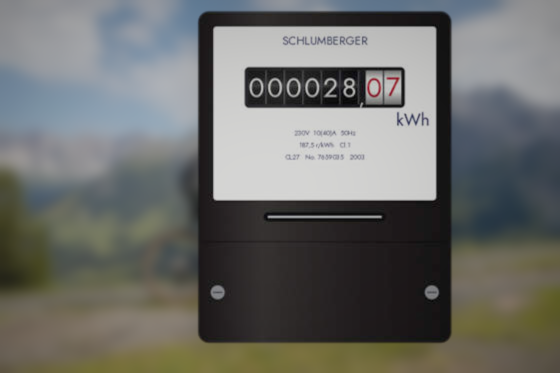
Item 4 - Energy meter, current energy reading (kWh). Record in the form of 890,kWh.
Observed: 28.07,kWh
